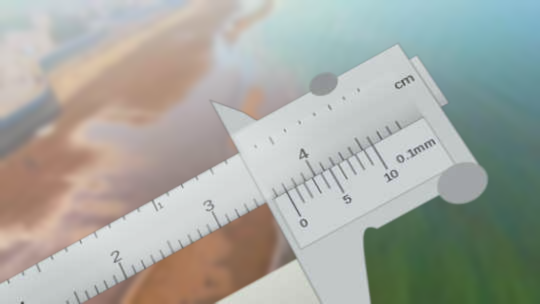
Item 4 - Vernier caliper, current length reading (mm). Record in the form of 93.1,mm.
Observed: 37.0,mm
